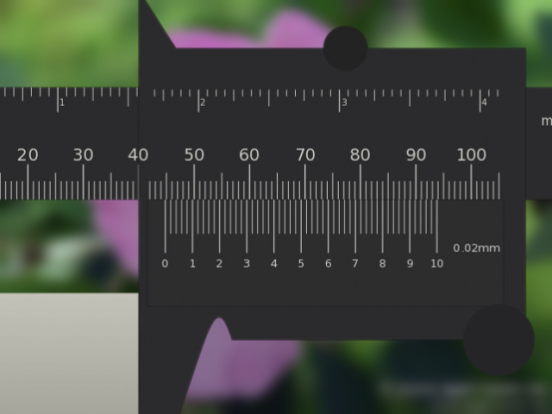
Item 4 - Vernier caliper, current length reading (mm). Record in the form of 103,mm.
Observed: 44.8,mm
